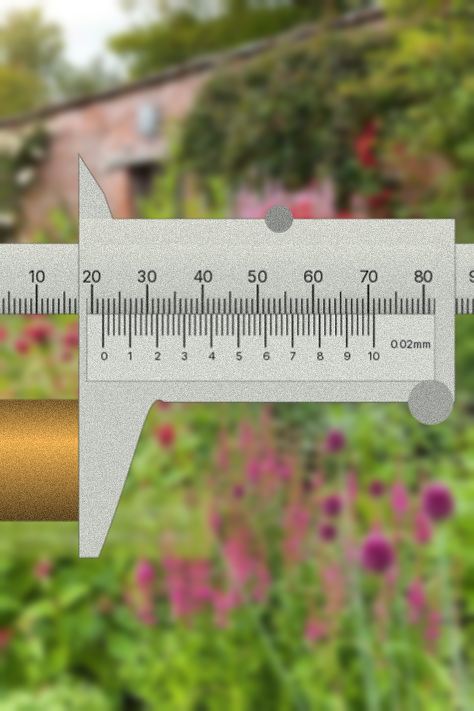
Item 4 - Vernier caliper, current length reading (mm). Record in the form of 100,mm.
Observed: 22.0,mm
